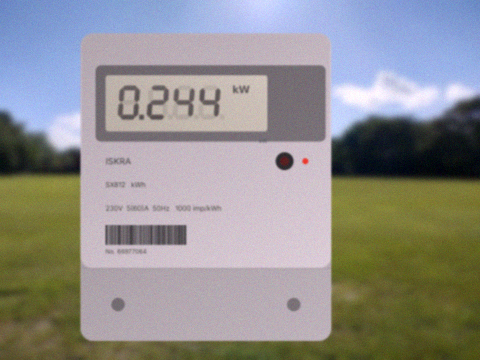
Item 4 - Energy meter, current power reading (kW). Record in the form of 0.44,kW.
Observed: 0.244,kW
